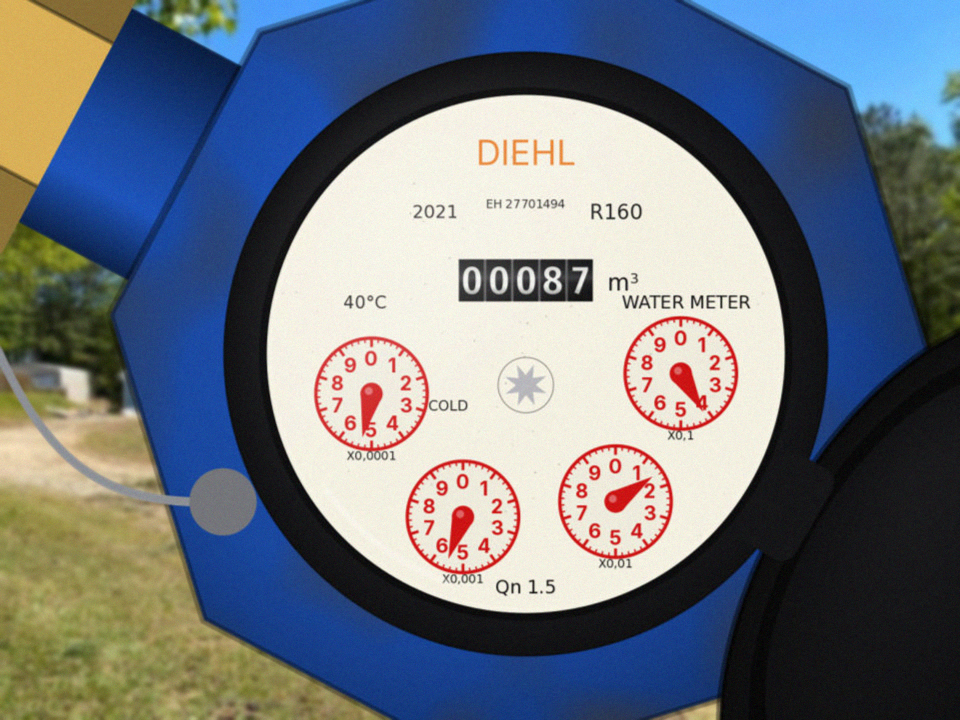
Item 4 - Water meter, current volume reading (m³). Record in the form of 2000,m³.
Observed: 87.4155,m³
